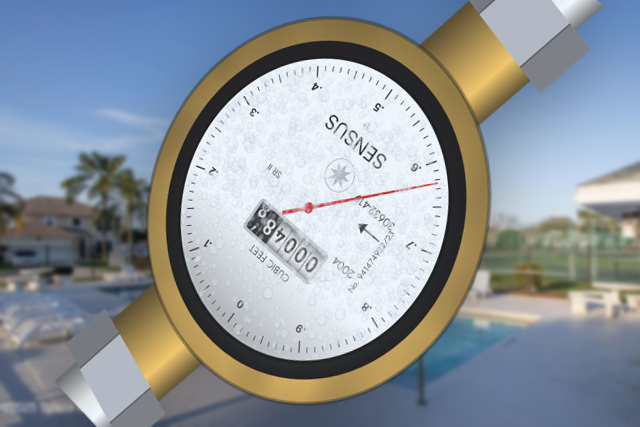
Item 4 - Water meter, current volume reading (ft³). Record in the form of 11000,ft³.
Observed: 487.62,ft³
